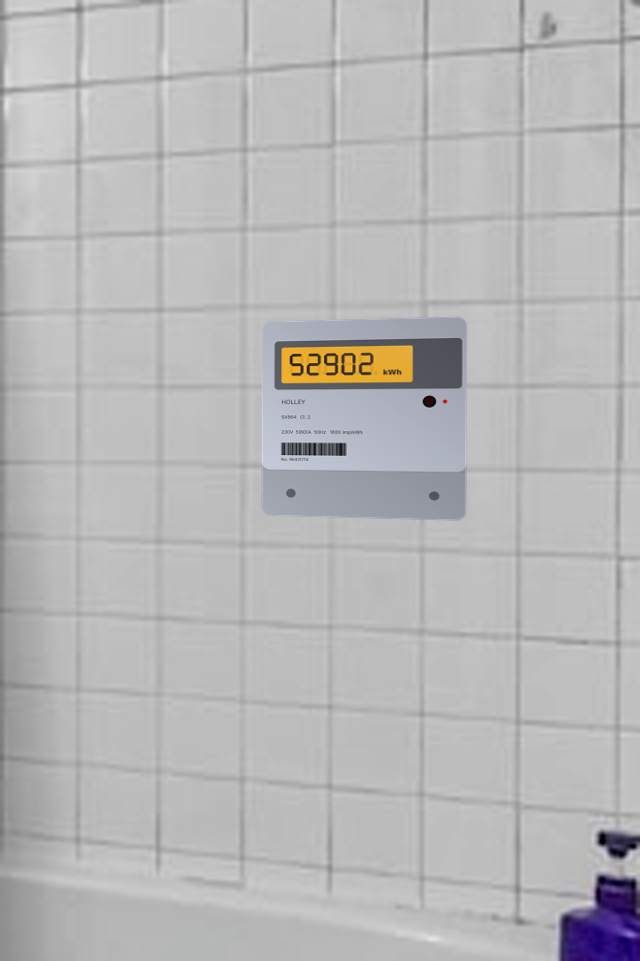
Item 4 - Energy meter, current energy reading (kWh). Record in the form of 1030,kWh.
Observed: 52902,kWh
